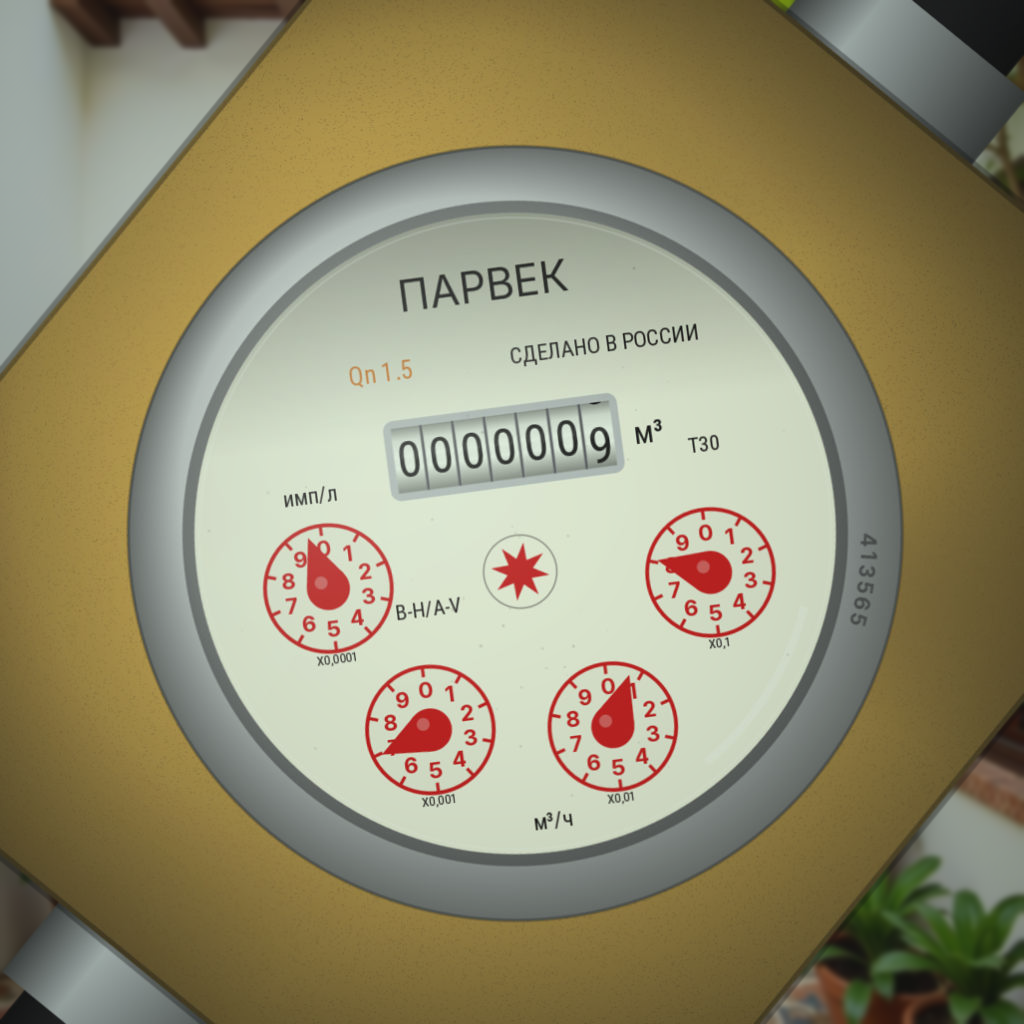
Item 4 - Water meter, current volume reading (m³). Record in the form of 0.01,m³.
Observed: 8.8069,m³
